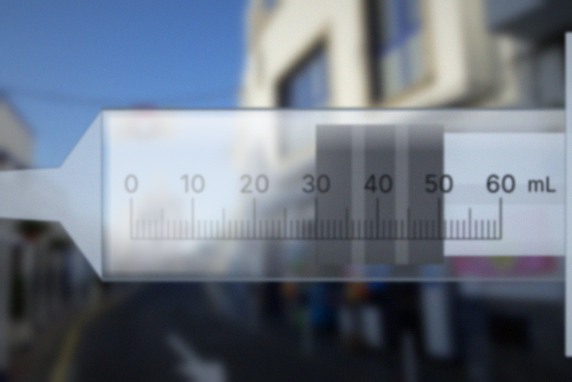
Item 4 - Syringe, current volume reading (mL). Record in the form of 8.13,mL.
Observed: 30,mL
